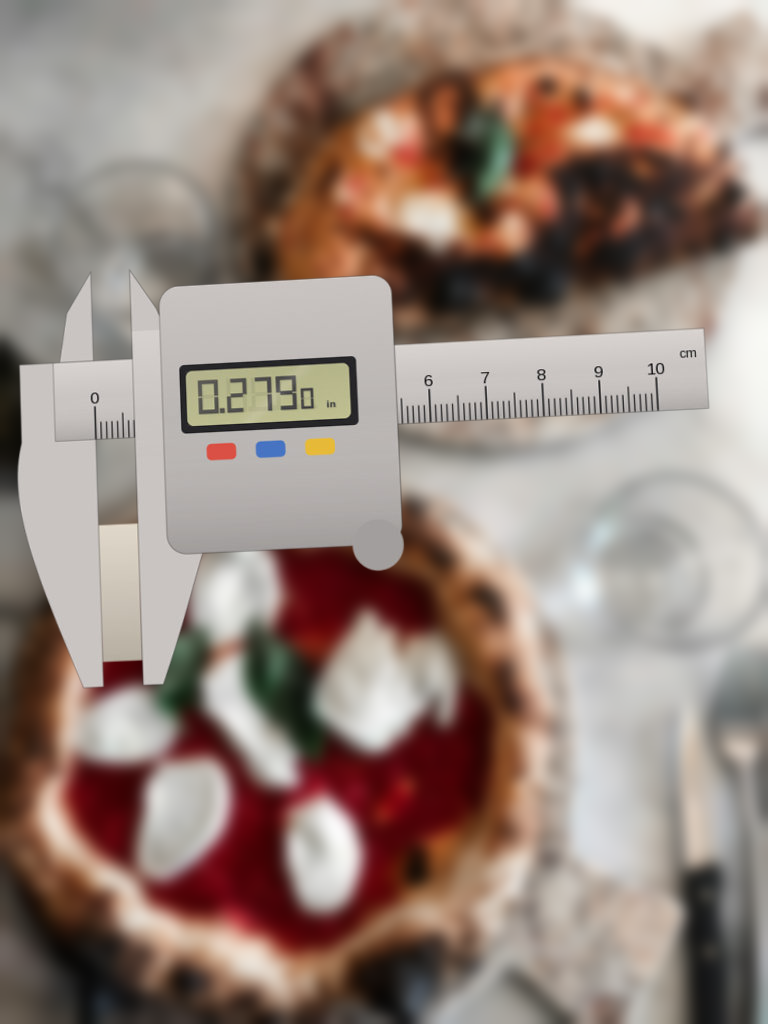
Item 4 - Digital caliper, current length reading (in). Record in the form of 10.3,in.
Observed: 0.2790,in
